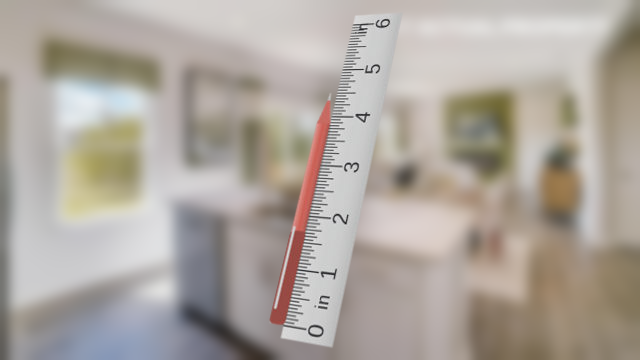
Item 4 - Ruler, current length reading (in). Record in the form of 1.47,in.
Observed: 4.5,in
